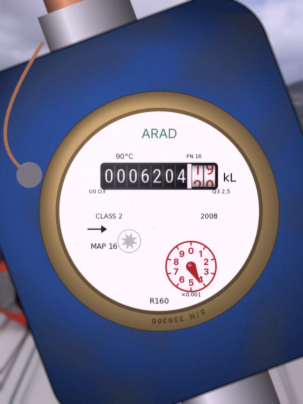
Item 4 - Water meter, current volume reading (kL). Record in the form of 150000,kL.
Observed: 6204.194,kL
